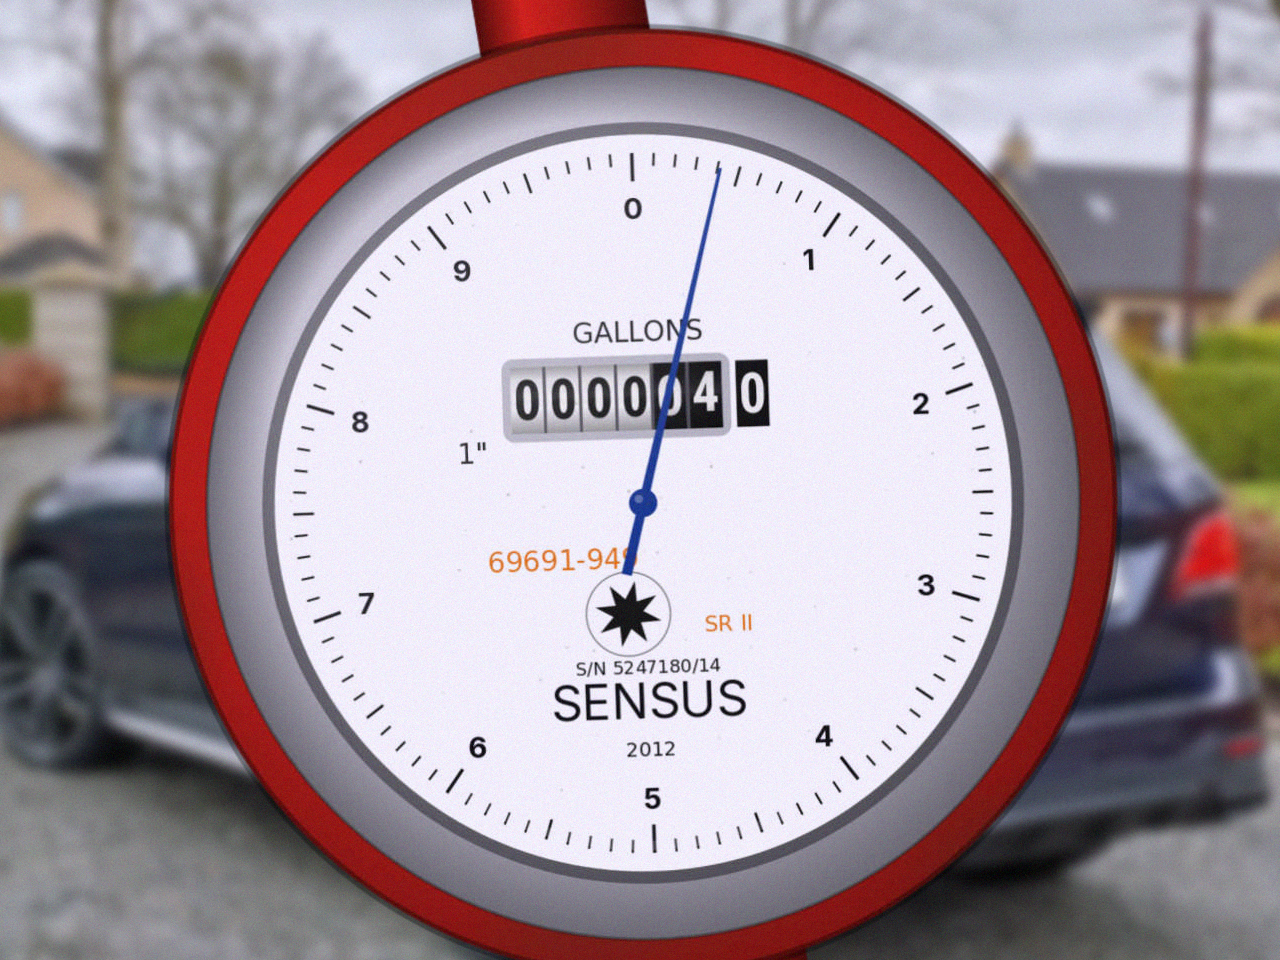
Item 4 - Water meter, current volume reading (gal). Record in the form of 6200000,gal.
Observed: 40.4,gal
